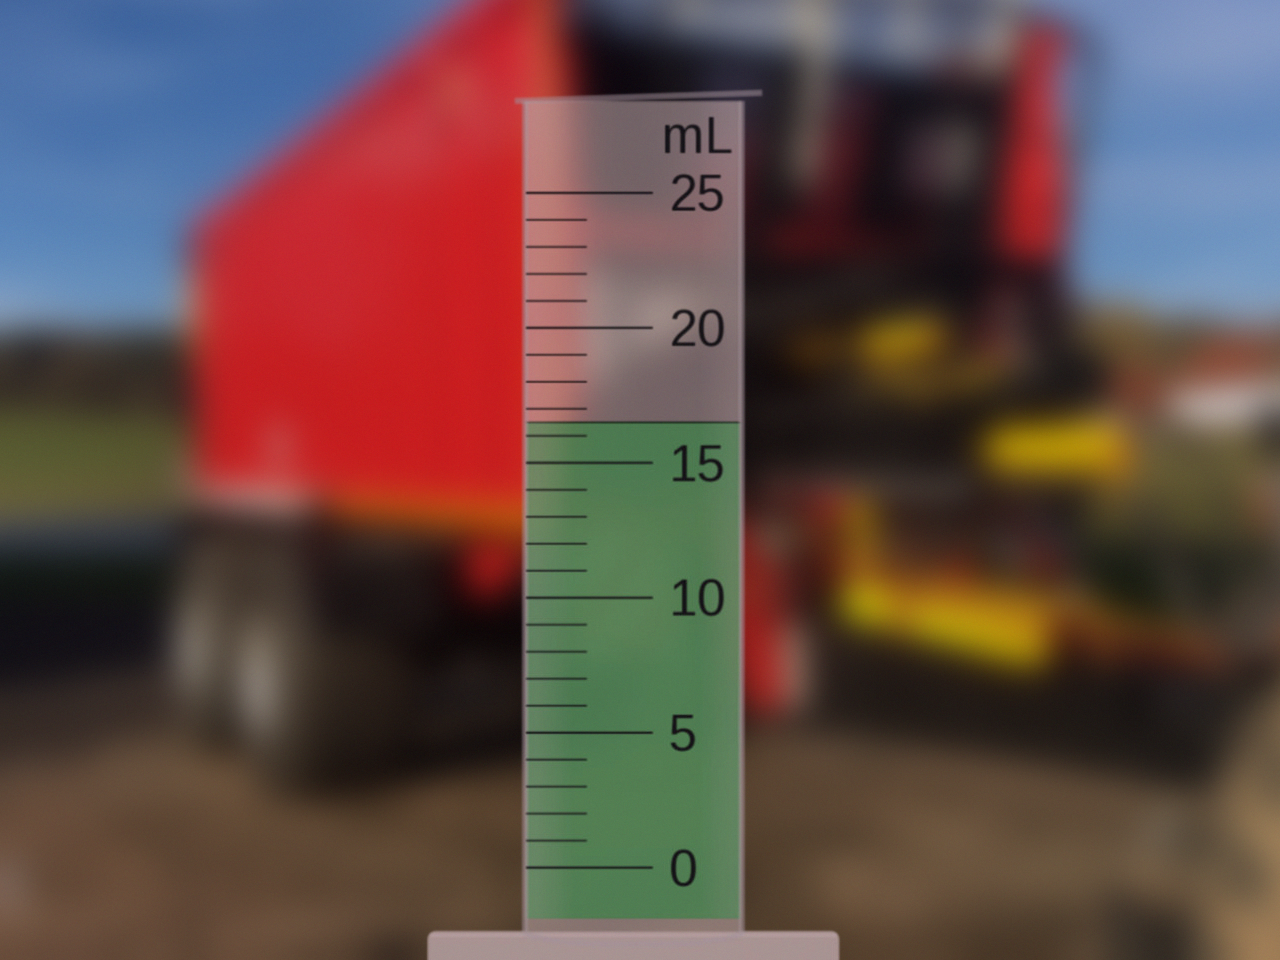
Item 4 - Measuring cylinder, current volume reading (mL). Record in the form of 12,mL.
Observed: 16.5,mL
